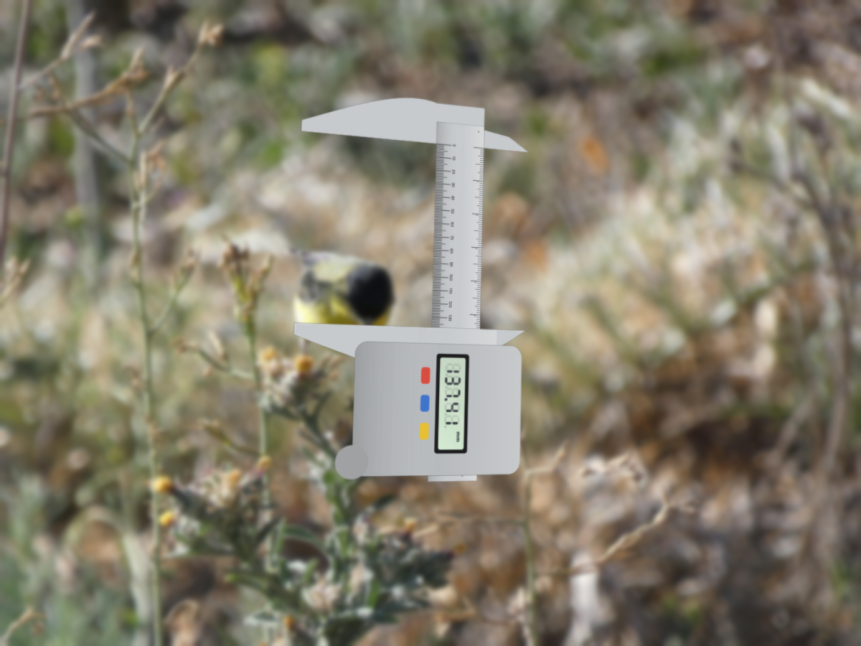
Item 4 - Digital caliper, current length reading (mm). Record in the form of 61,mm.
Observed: 137.41,mm
